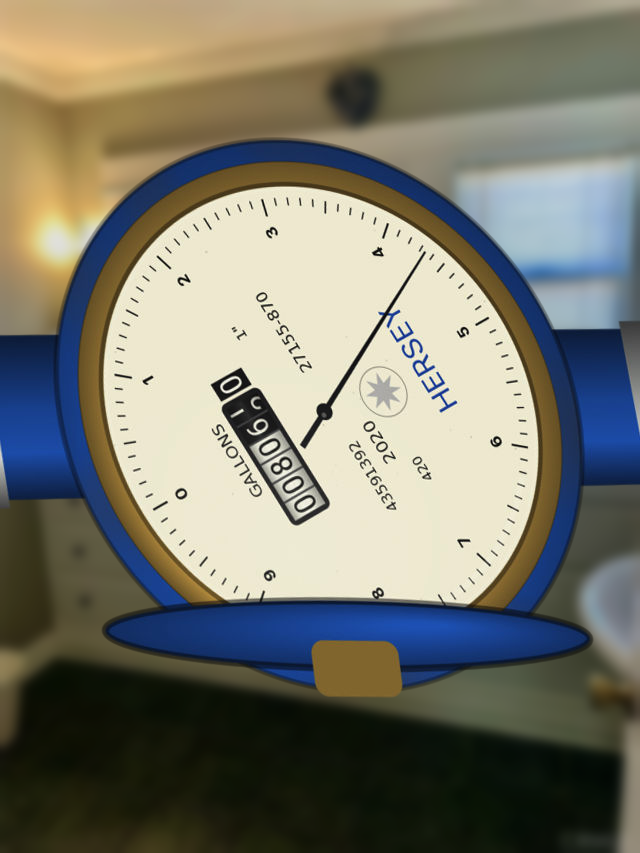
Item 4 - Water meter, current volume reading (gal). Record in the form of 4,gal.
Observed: 80614.3,gal
